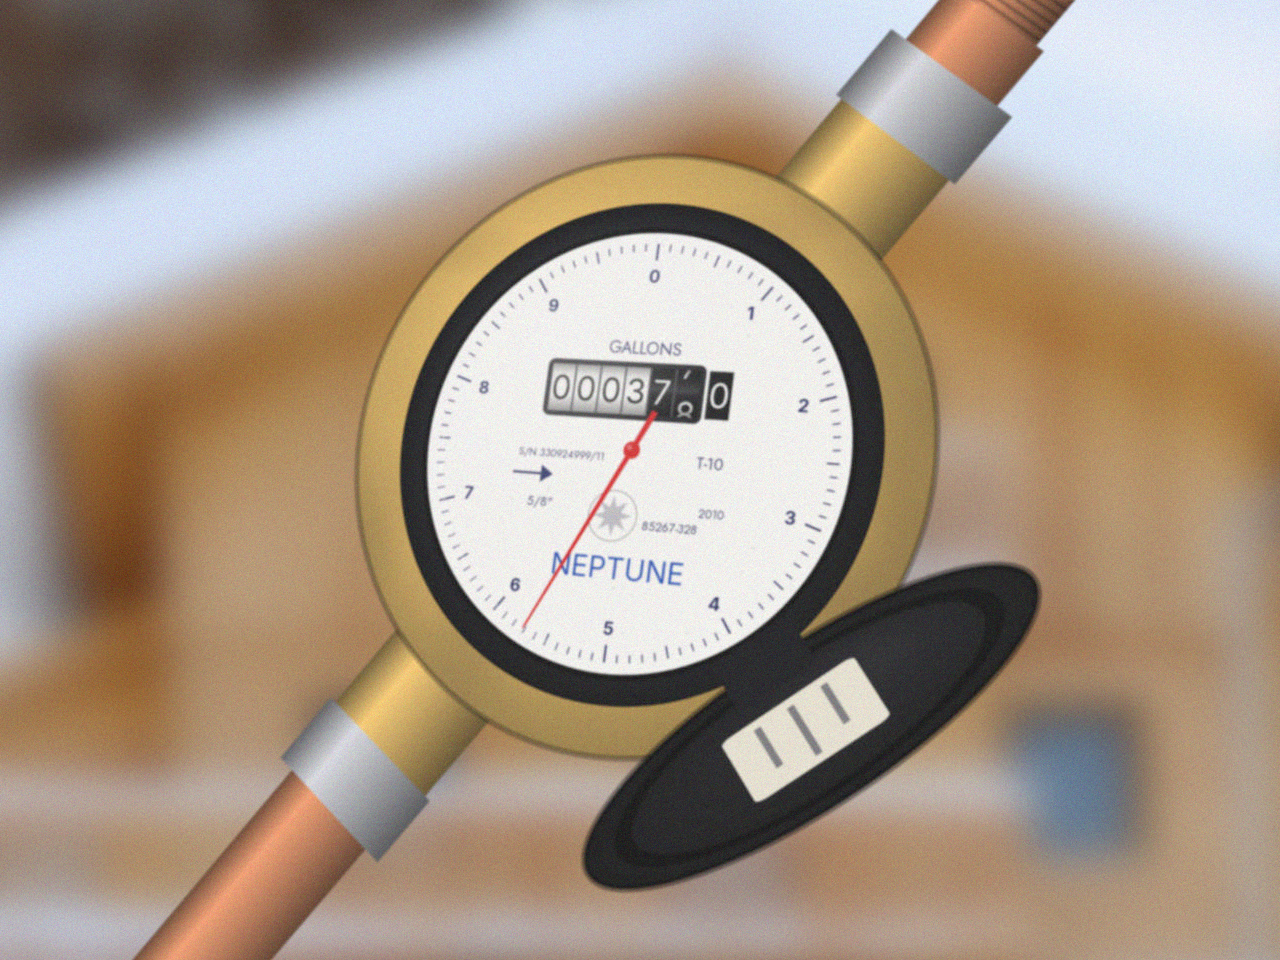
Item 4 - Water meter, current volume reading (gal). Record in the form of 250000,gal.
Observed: 3775.7,gal
